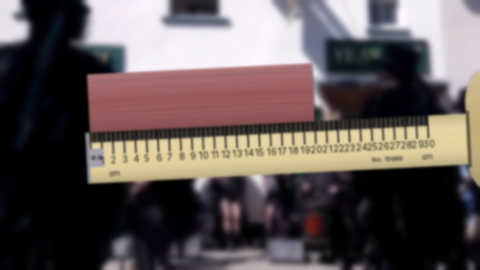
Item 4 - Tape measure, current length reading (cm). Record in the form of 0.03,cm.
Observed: 20,cm
